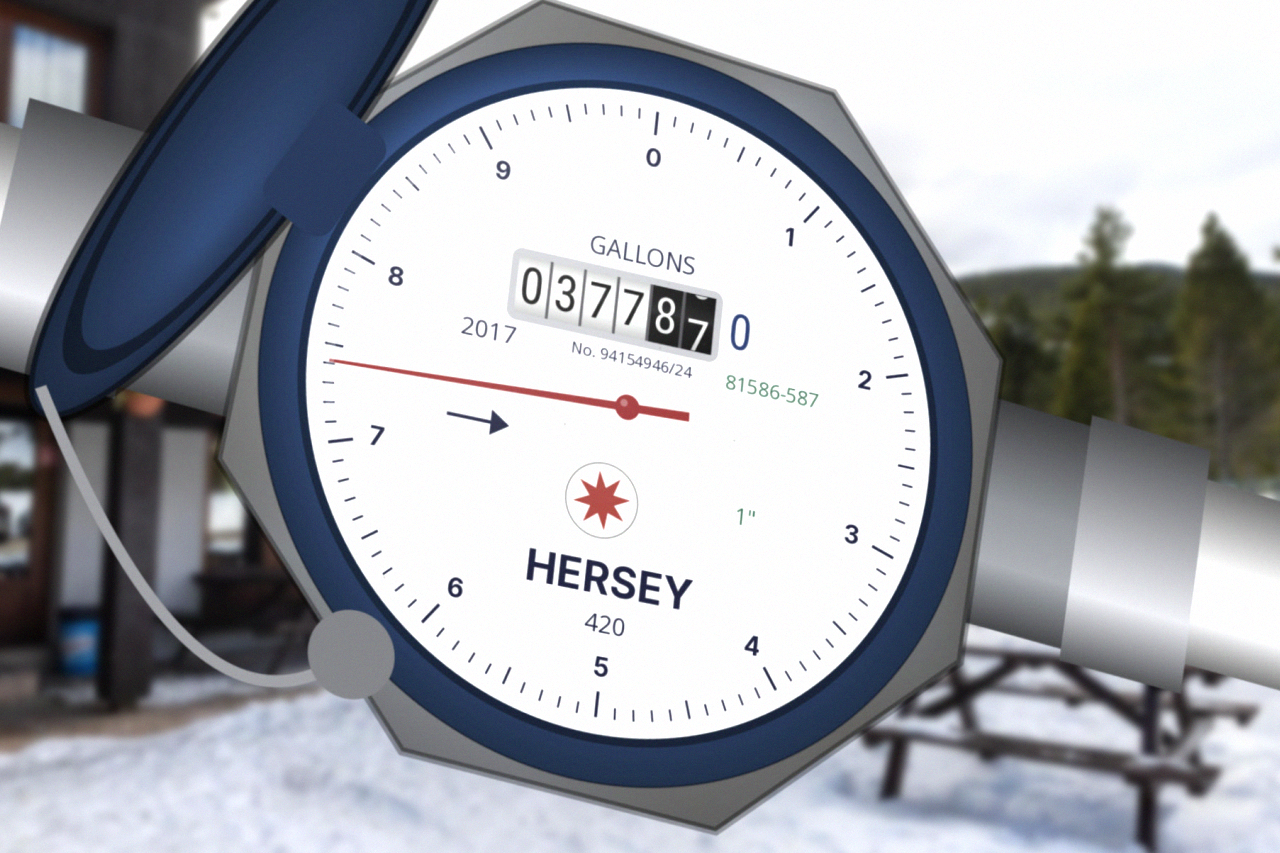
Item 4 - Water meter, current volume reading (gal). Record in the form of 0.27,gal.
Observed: 377867.4,gal
